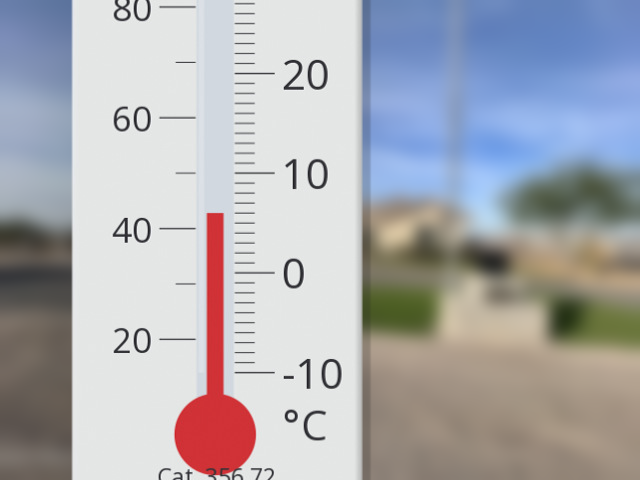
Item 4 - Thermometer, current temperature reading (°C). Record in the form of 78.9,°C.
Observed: 6,°C
